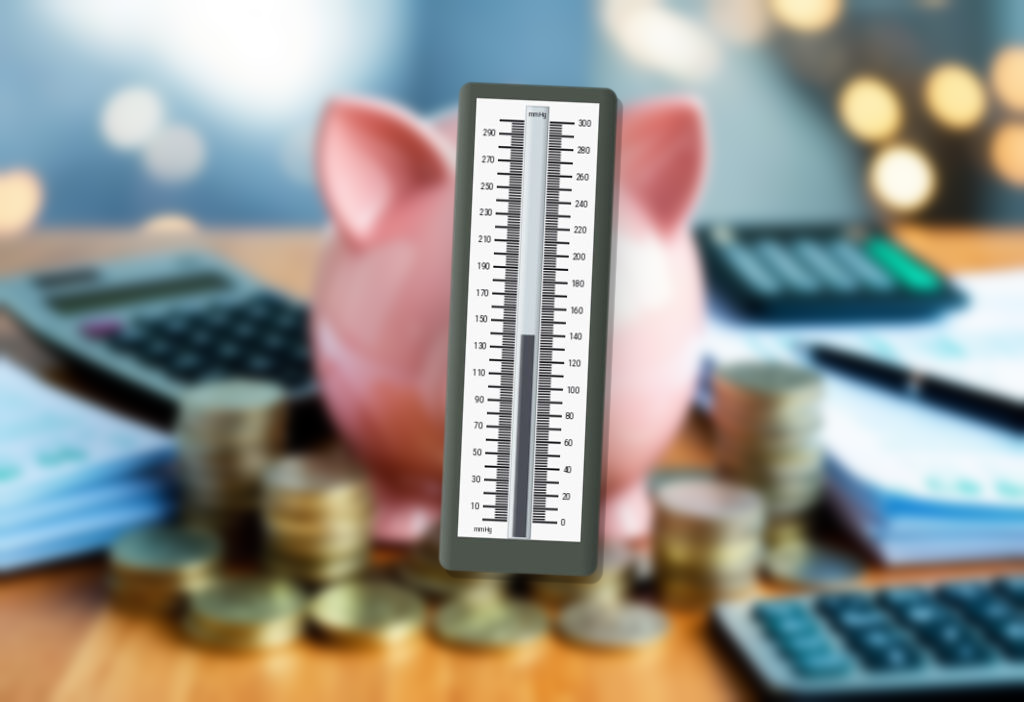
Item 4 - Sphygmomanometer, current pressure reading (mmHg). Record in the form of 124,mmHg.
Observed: 140,mmHg
